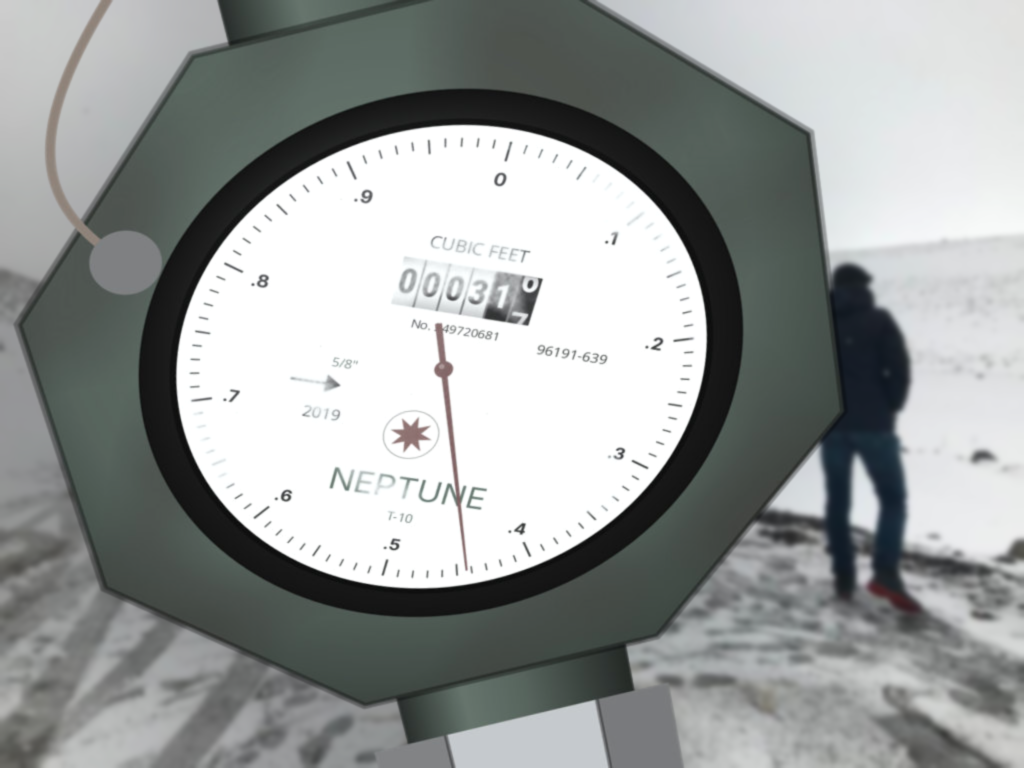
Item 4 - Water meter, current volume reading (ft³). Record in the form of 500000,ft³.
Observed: 316.44,ft³
